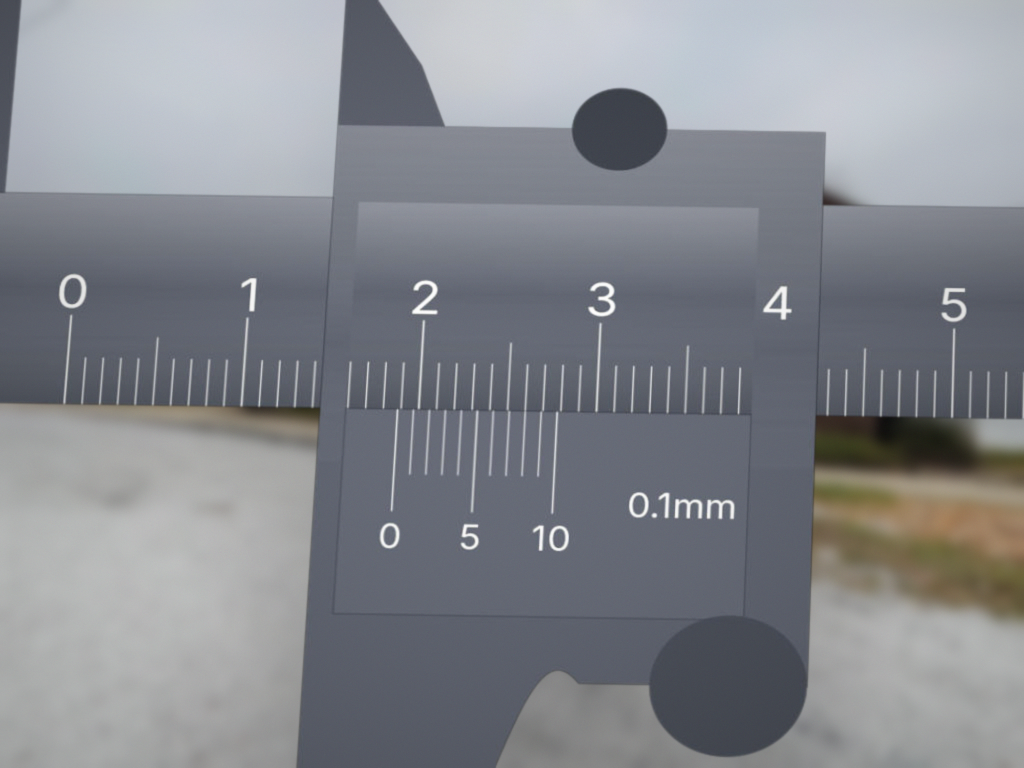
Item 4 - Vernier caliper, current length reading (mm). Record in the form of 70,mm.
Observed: 18.8,mm
